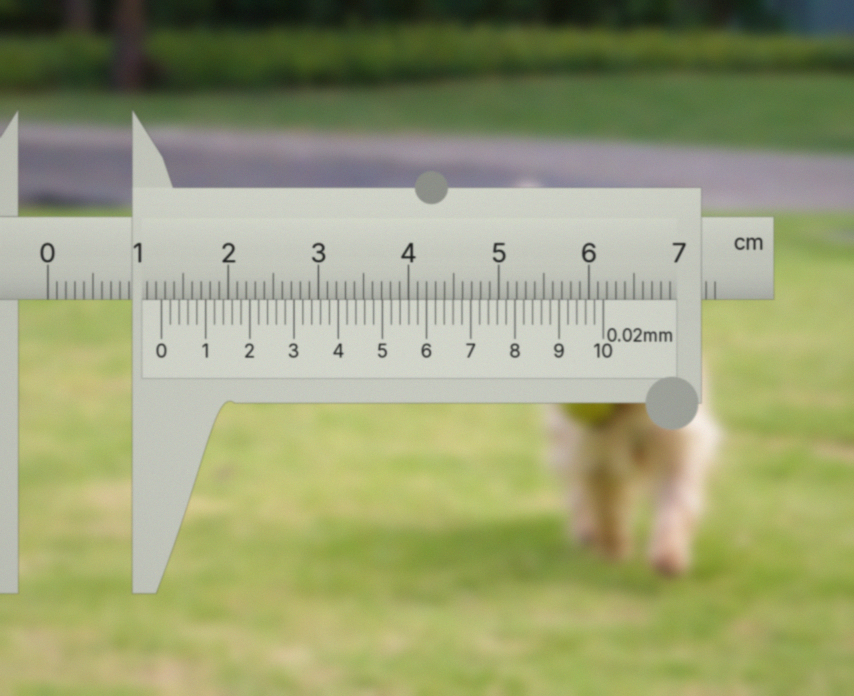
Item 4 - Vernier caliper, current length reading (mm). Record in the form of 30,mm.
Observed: 12.6,mm
